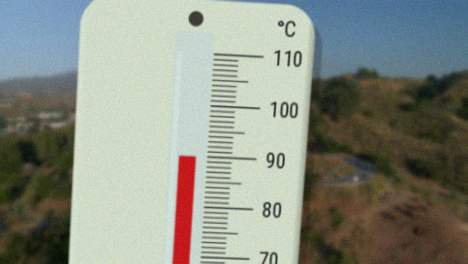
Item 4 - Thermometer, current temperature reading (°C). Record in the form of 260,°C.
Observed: 90,°C
